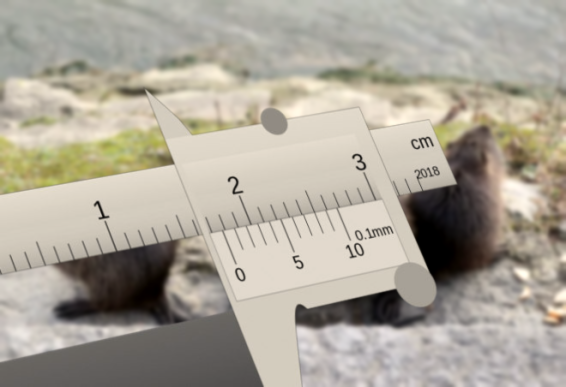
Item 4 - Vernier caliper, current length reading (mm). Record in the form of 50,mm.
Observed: 17.8,mm
